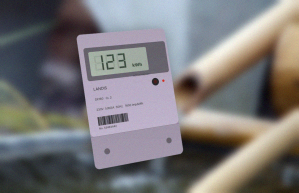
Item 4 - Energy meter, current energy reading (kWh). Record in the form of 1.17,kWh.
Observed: 123,kWh
